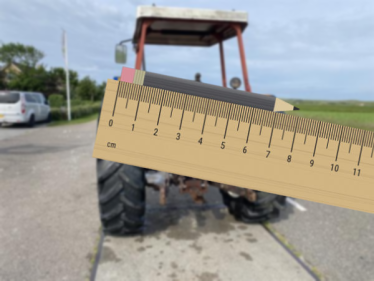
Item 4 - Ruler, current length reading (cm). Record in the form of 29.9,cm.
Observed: 8,cm
